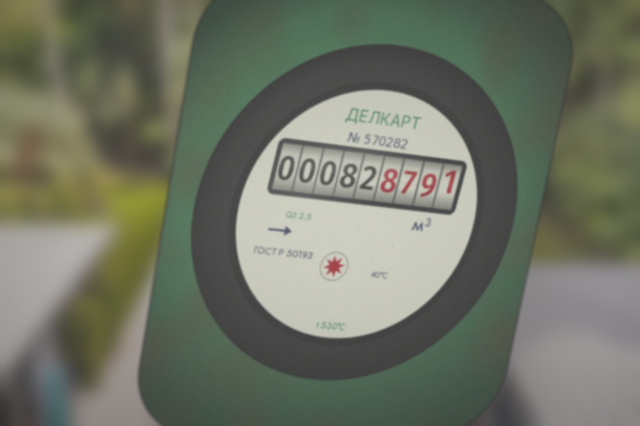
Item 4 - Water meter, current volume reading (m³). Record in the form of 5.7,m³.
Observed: 82.8791,m³
